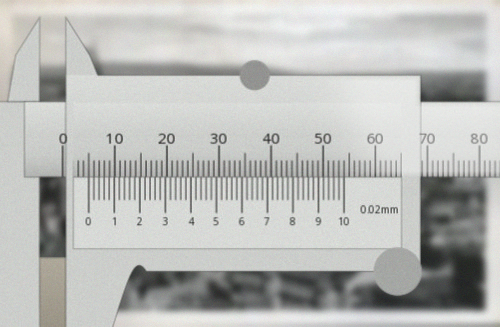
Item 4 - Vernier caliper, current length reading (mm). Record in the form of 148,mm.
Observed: 5.0,mm
